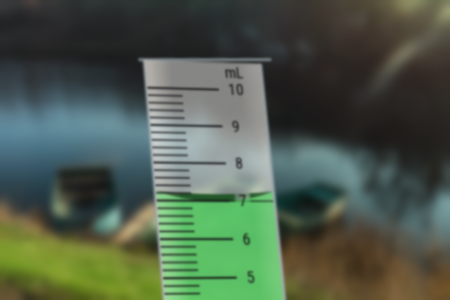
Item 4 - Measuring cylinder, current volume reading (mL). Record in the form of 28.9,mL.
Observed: 7,mL
